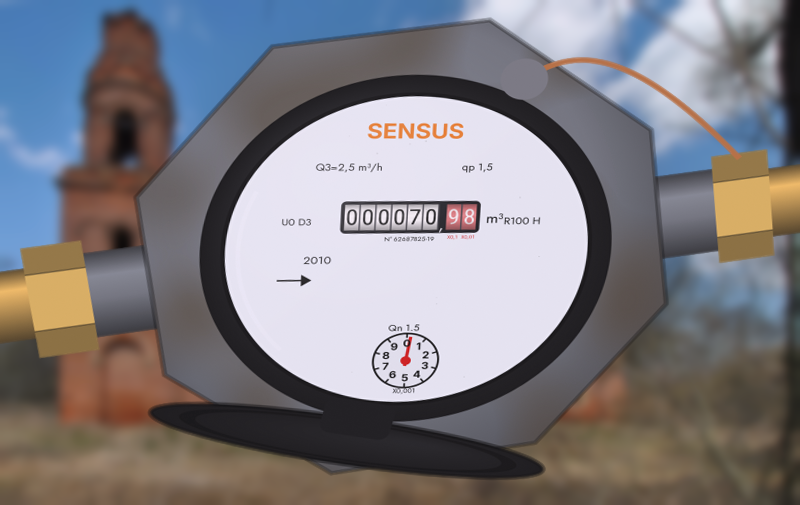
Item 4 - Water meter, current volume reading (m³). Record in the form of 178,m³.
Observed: 70.980,m³
